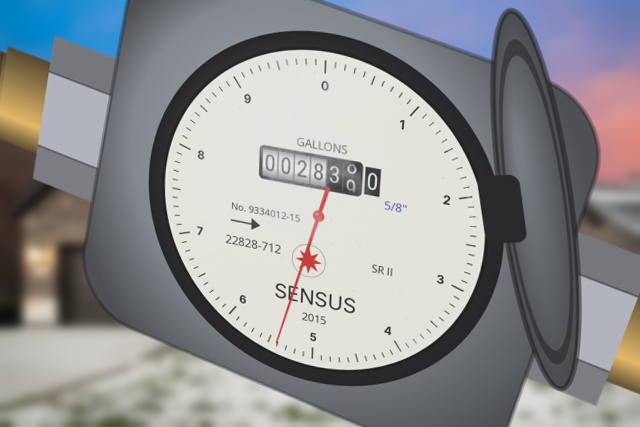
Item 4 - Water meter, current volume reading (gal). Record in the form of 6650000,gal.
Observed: 28385.4,gal
